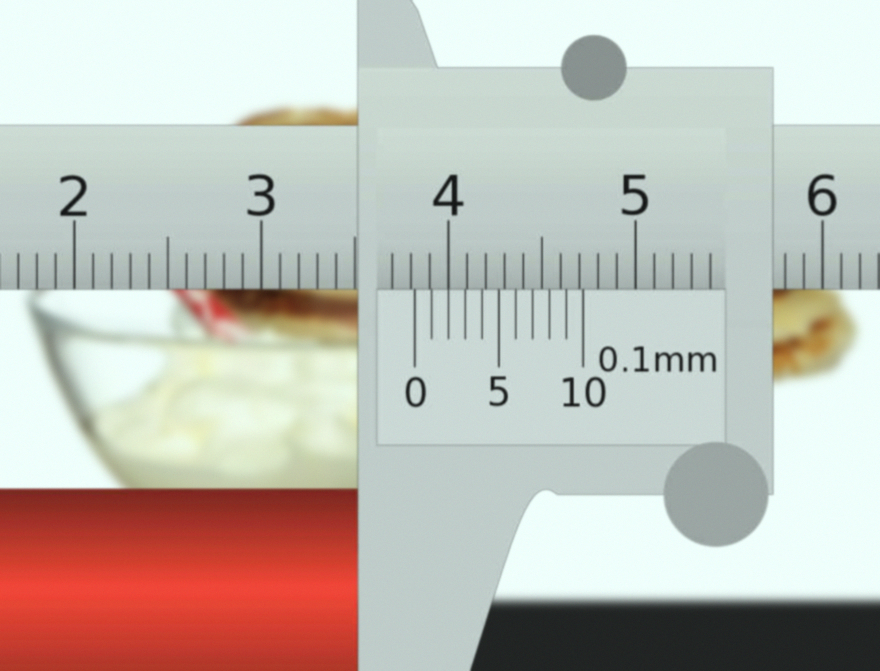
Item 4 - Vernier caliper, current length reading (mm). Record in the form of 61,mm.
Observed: 38.2,mm
